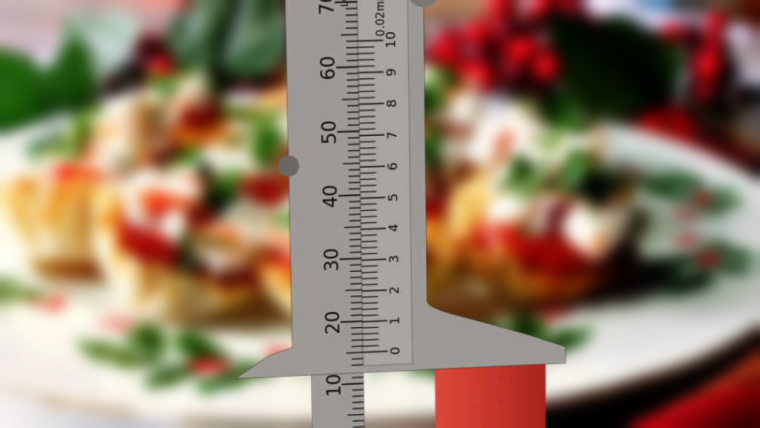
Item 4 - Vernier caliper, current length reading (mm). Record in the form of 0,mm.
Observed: 15.0,mm
